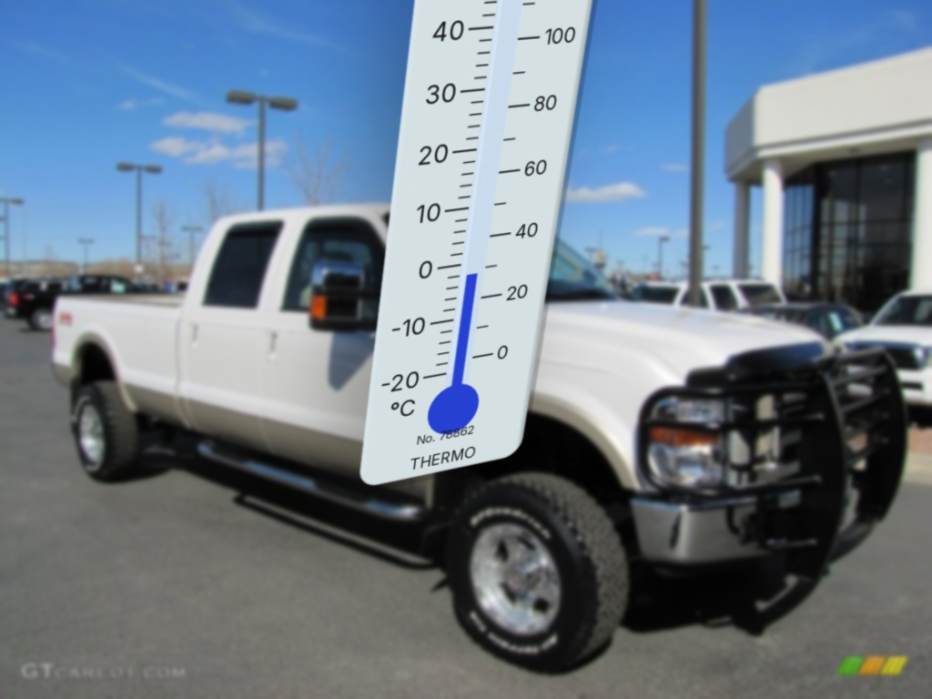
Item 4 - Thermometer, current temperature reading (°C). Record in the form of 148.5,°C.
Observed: -2,°C
